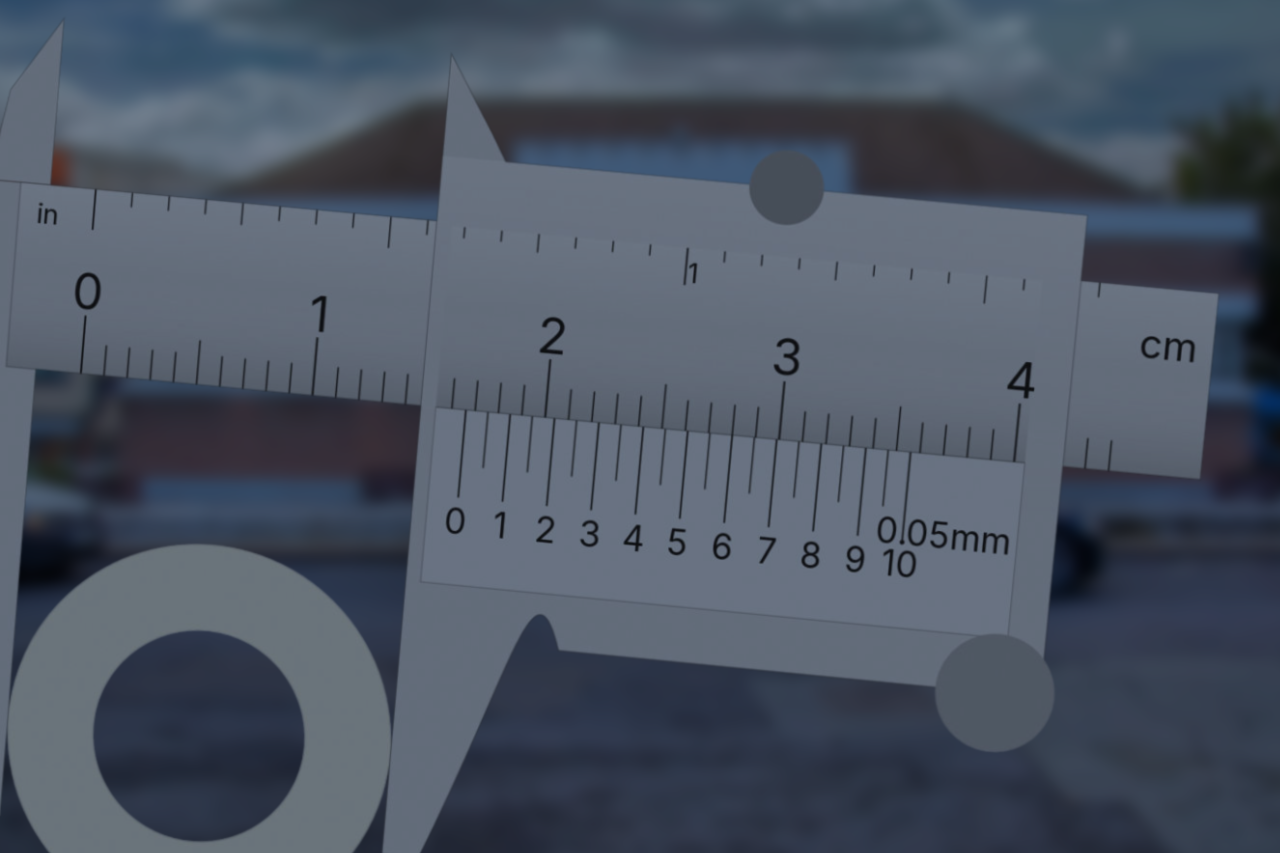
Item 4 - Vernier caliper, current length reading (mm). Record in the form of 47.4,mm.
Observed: 16.6,mm
